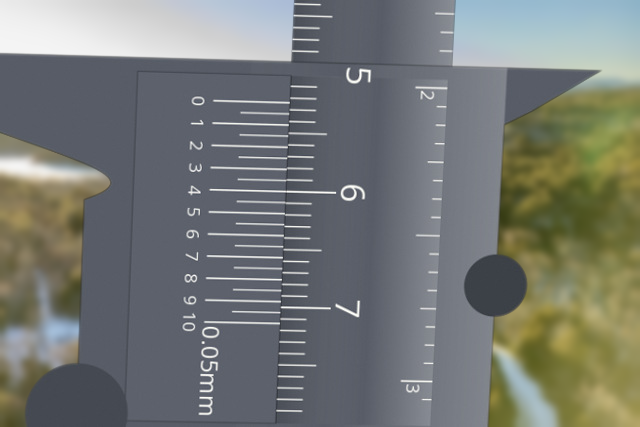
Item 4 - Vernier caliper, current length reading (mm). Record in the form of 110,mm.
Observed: 52.4,mm
